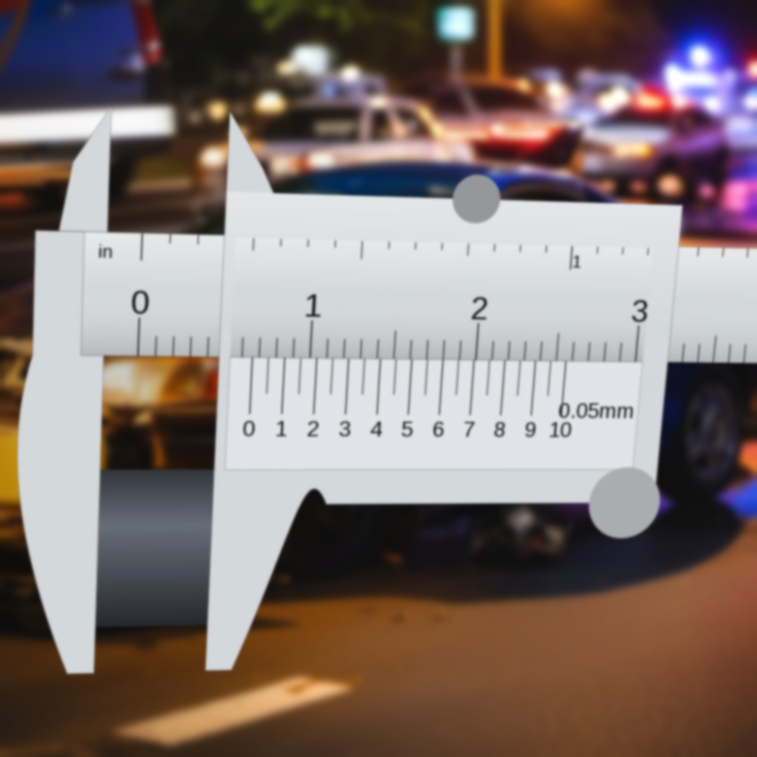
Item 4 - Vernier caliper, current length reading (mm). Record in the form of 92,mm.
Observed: 6.6,mm
